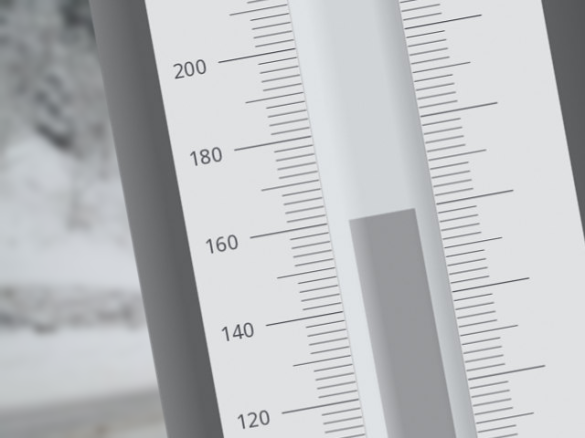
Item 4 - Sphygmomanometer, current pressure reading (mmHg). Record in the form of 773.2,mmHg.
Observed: 160,mmHg
